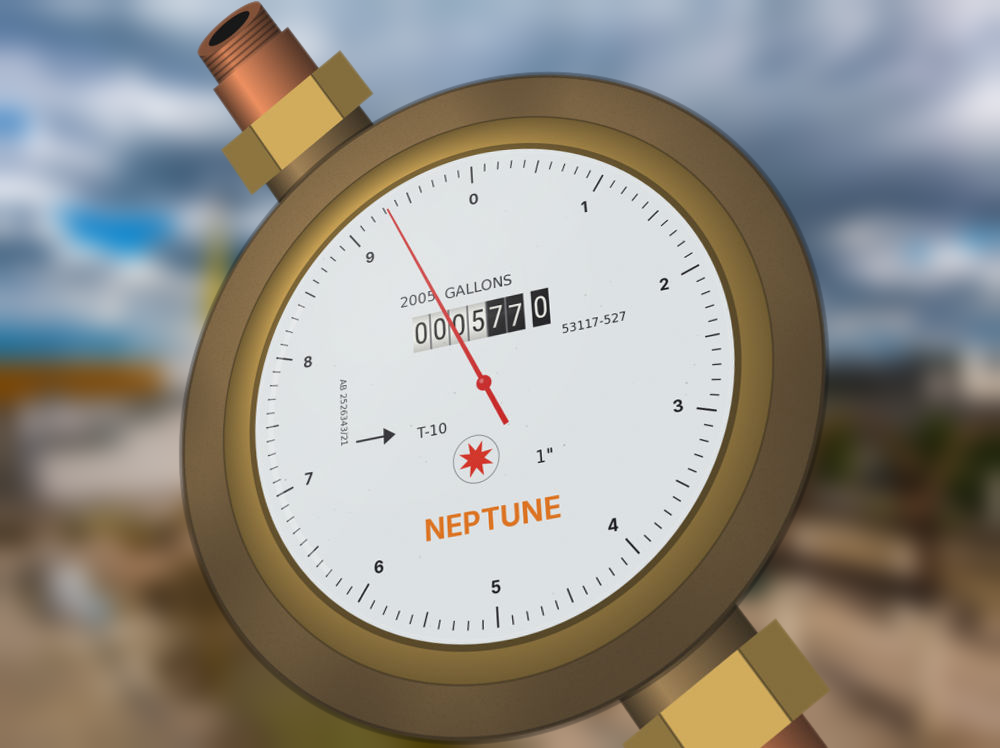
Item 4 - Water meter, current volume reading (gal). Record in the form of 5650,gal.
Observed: 5769.3,gal
